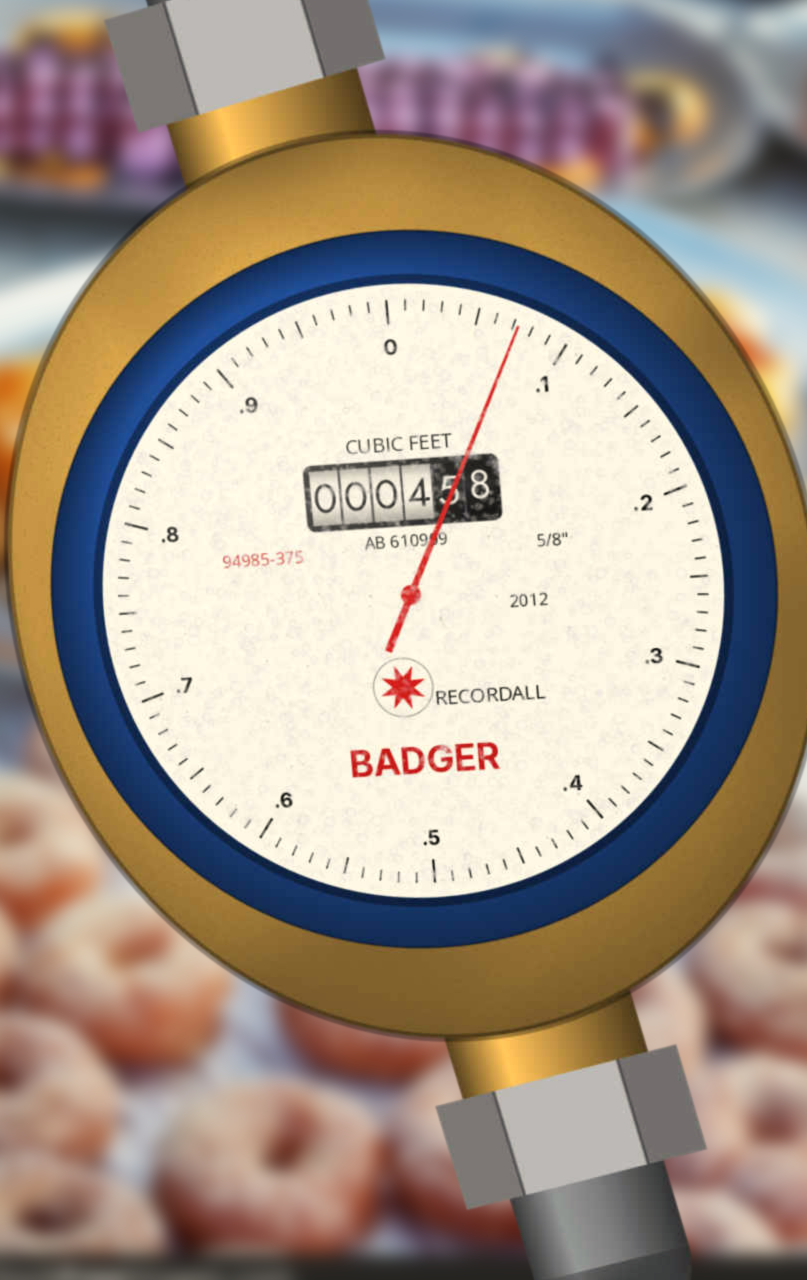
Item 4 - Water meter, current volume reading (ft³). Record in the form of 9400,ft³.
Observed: 458.07,ft³
